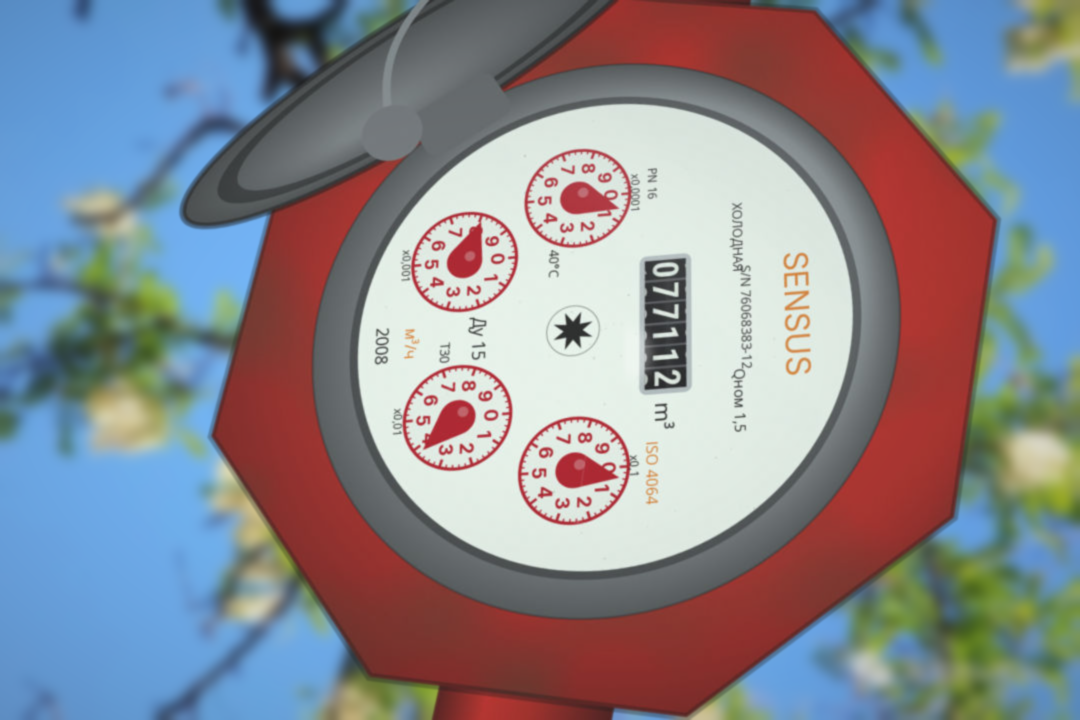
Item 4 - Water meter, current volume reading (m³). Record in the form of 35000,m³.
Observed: 77112.0380,m³
